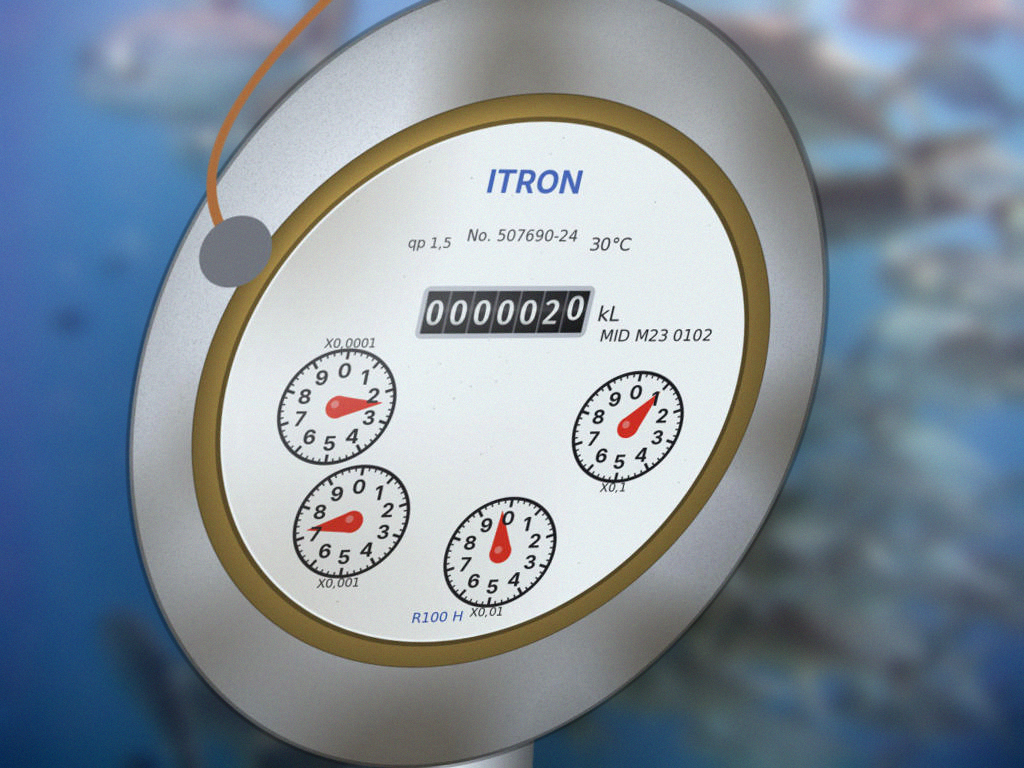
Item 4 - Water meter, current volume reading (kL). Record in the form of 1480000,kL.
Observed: 20.0972,kL
